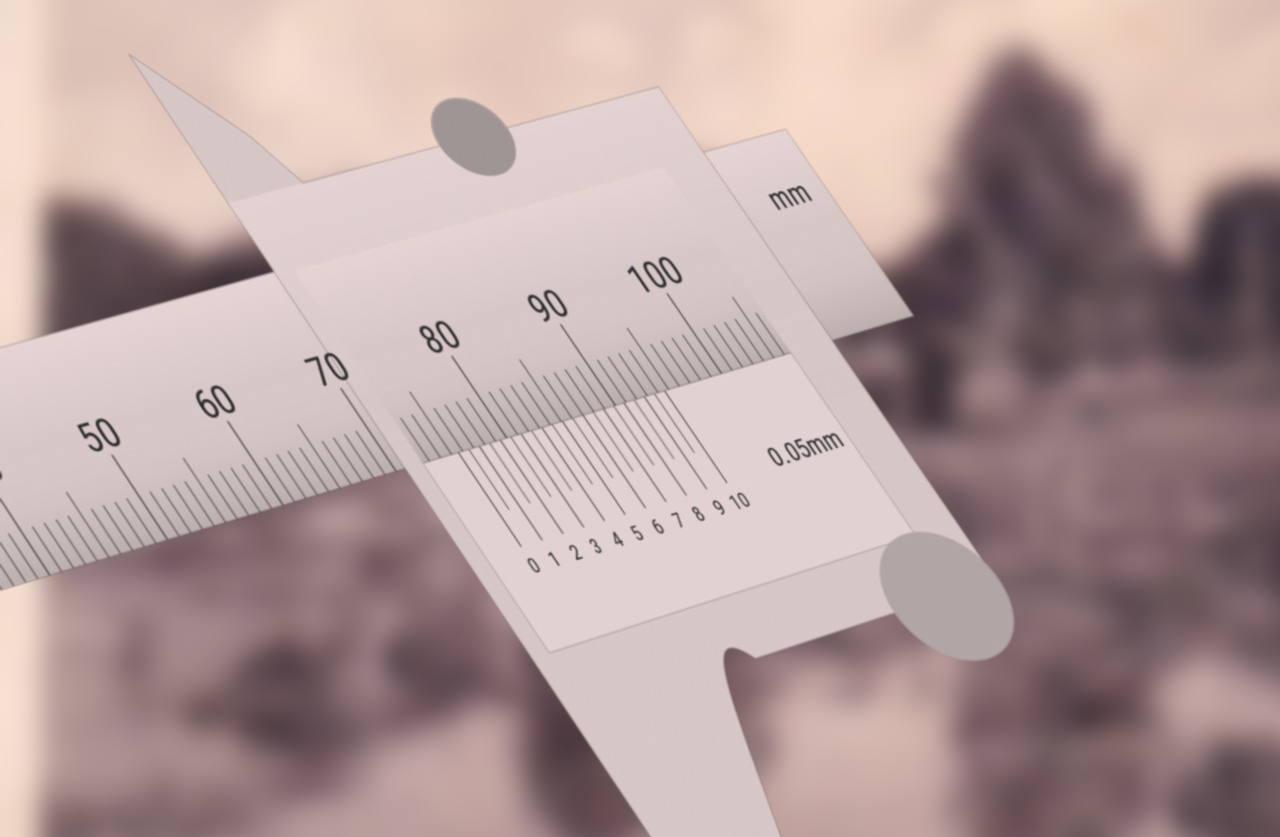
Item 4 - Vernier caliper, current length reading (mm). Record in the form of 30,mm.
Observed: 75.6,mm
